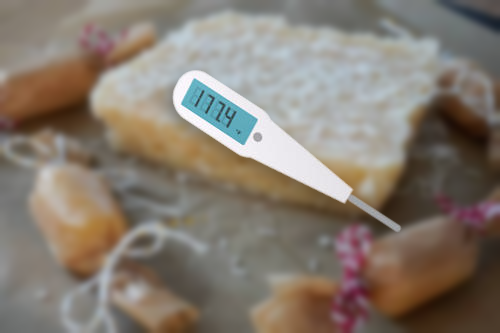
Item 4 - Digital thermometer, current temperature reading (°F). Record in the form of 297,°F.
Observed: 177.4,°F
